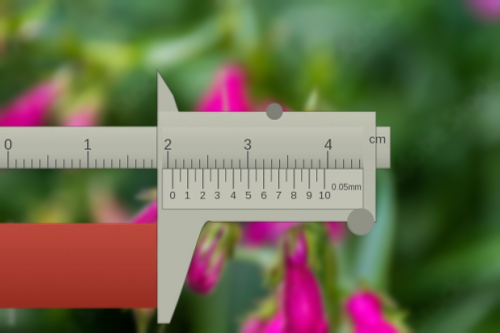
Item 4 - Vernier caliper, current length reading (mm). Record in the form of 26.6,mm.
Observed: 20.6,mm
